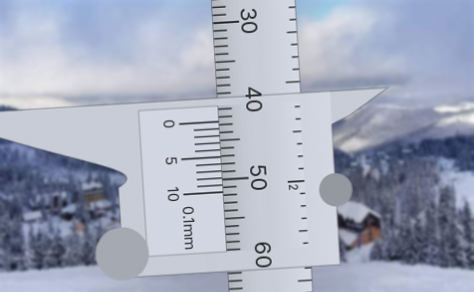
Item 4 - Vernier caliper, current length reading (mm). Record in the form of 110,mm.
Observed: 42.6,mm
